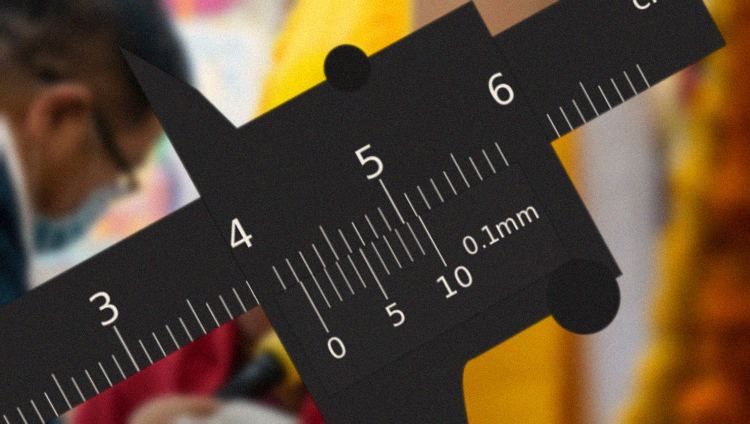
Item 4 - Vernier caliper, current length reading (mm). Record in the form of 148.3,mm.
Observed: 42.1,mm
